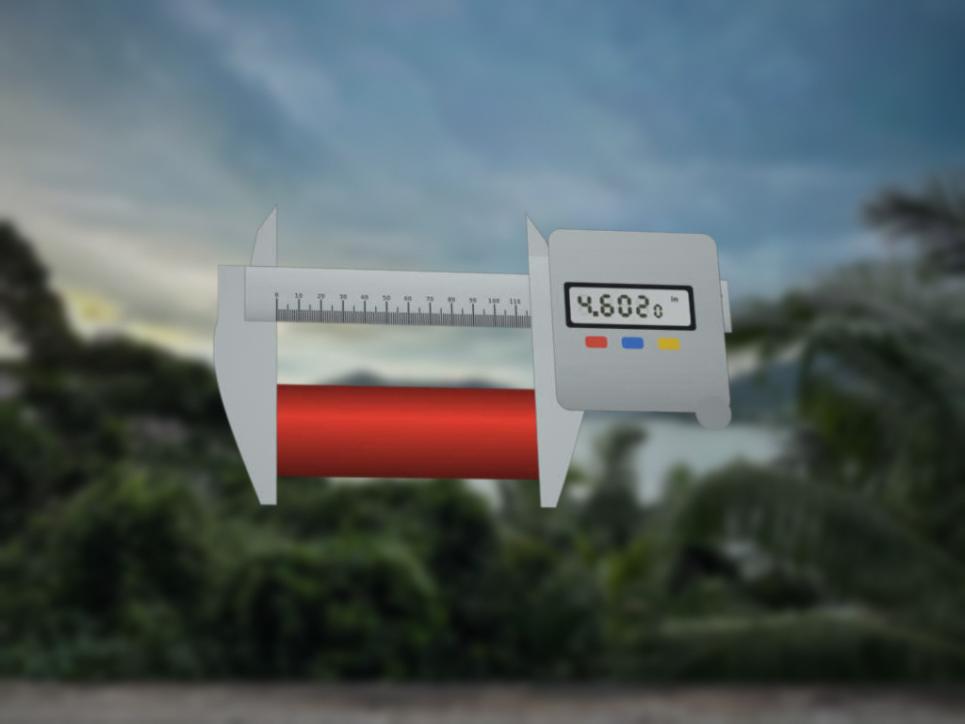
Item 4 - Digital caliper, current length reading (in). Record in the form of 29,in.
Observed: 4.6020,in
